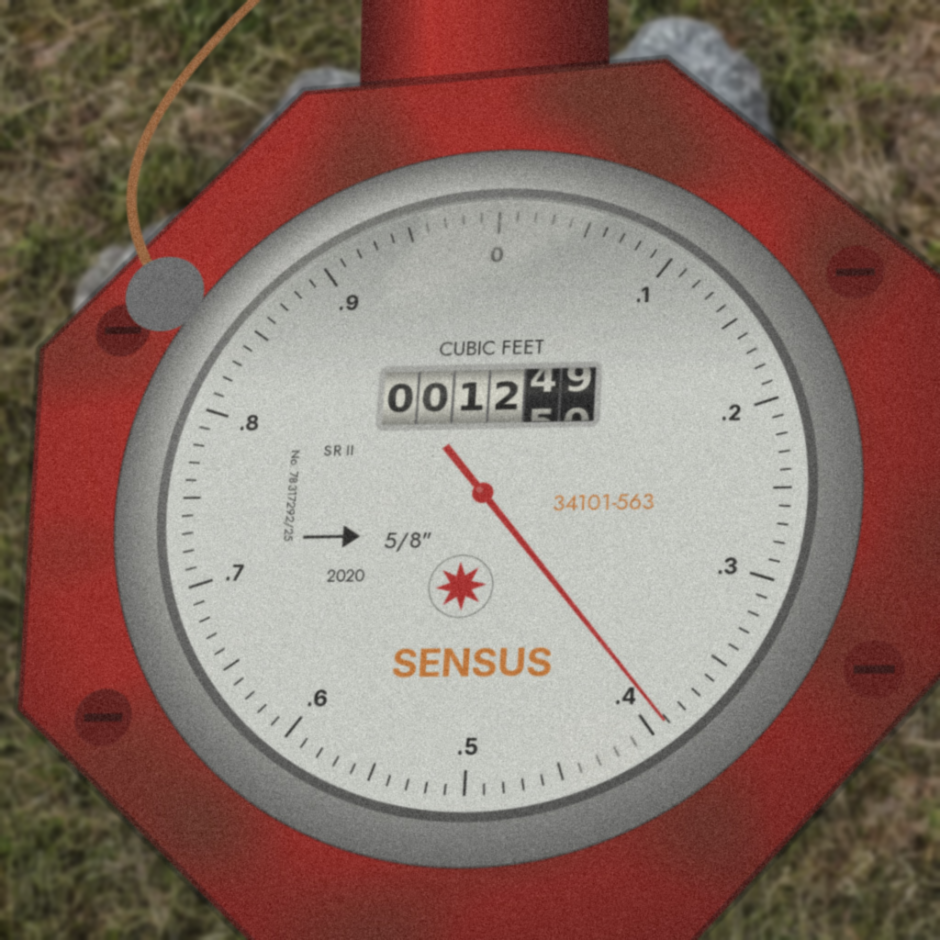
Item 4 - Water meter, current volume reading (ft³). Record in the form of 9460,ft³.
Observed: 1249.39,ft³
